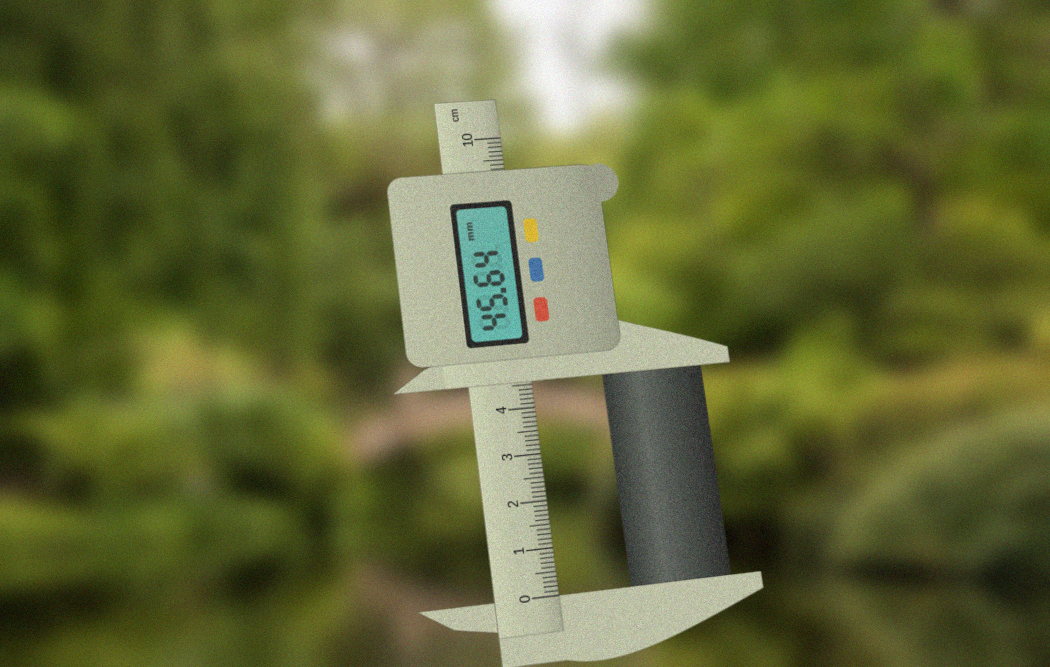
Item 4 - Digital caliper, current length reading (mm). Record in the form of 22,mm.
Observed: 45.64,mm
